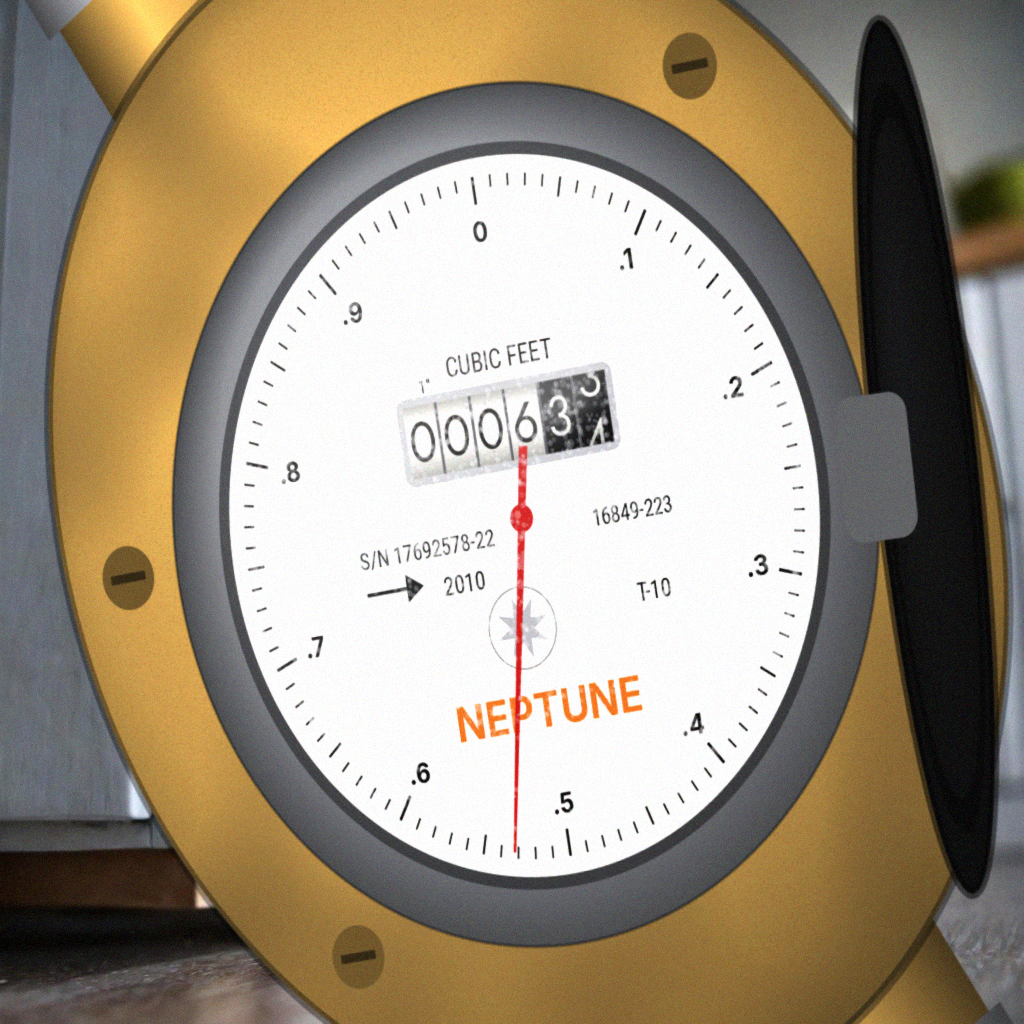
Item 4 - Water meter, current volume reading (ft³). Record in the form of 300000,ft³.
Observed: 633.53,ft³
